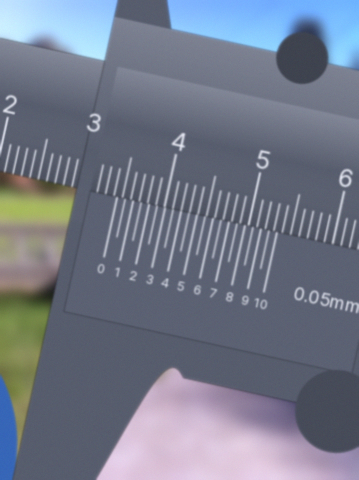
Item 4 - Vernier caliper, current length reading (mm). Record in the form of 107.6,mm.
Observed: 34.4,mm
